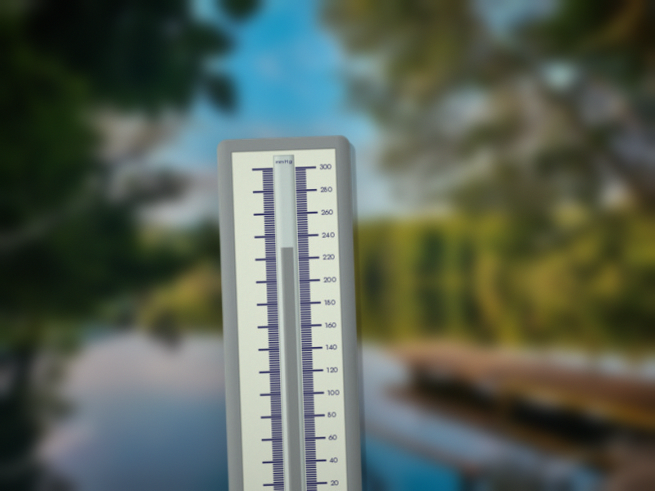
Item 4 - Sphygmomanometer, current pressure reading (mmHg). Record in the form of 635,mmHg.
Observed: 230,mmHg
